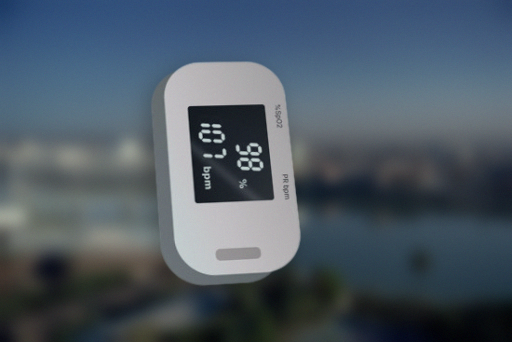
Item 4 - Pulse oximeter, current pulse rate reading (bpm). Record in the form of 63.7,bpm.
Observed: 107,bpm
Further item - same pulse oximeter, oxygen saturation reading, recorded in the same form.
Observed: 98,%
